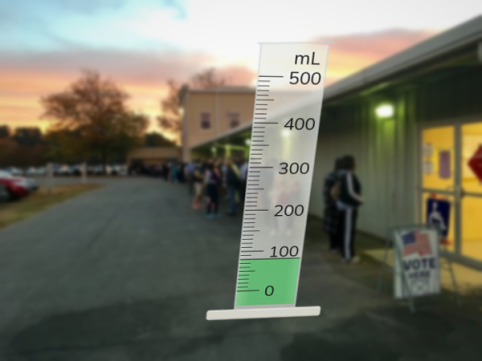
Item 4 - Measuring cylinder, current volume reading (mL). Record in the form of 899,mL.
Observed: 80,mL
